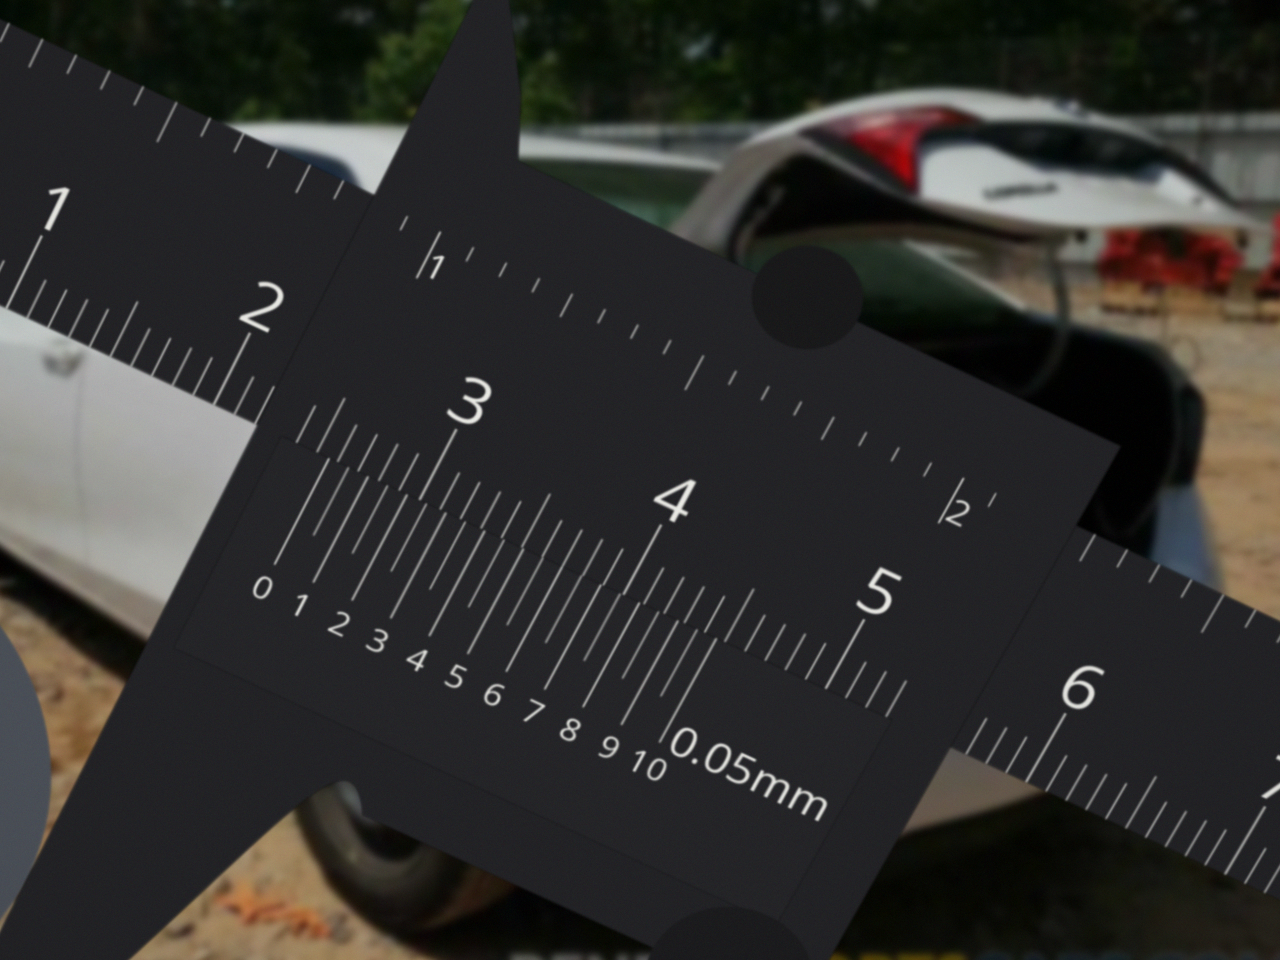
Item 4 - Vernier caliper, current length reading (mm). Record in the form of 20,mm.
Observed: 25.6,mm
